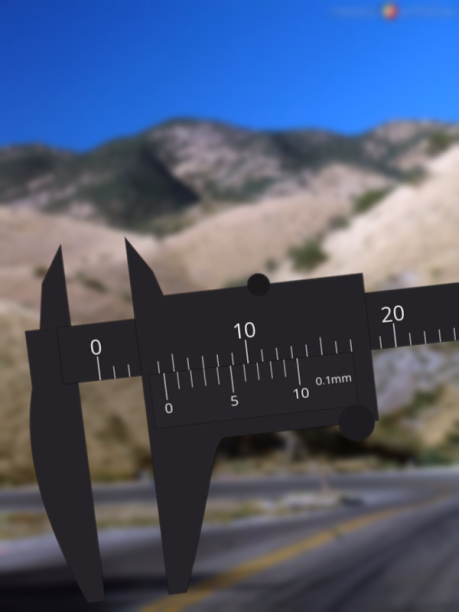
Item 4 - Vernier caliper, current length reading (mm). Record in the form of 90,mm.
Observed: 4.3,mm
